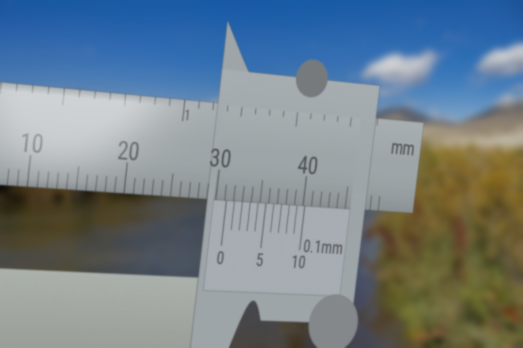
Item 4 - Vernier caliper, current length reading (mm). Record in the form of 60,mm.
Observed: 31.2,mm
